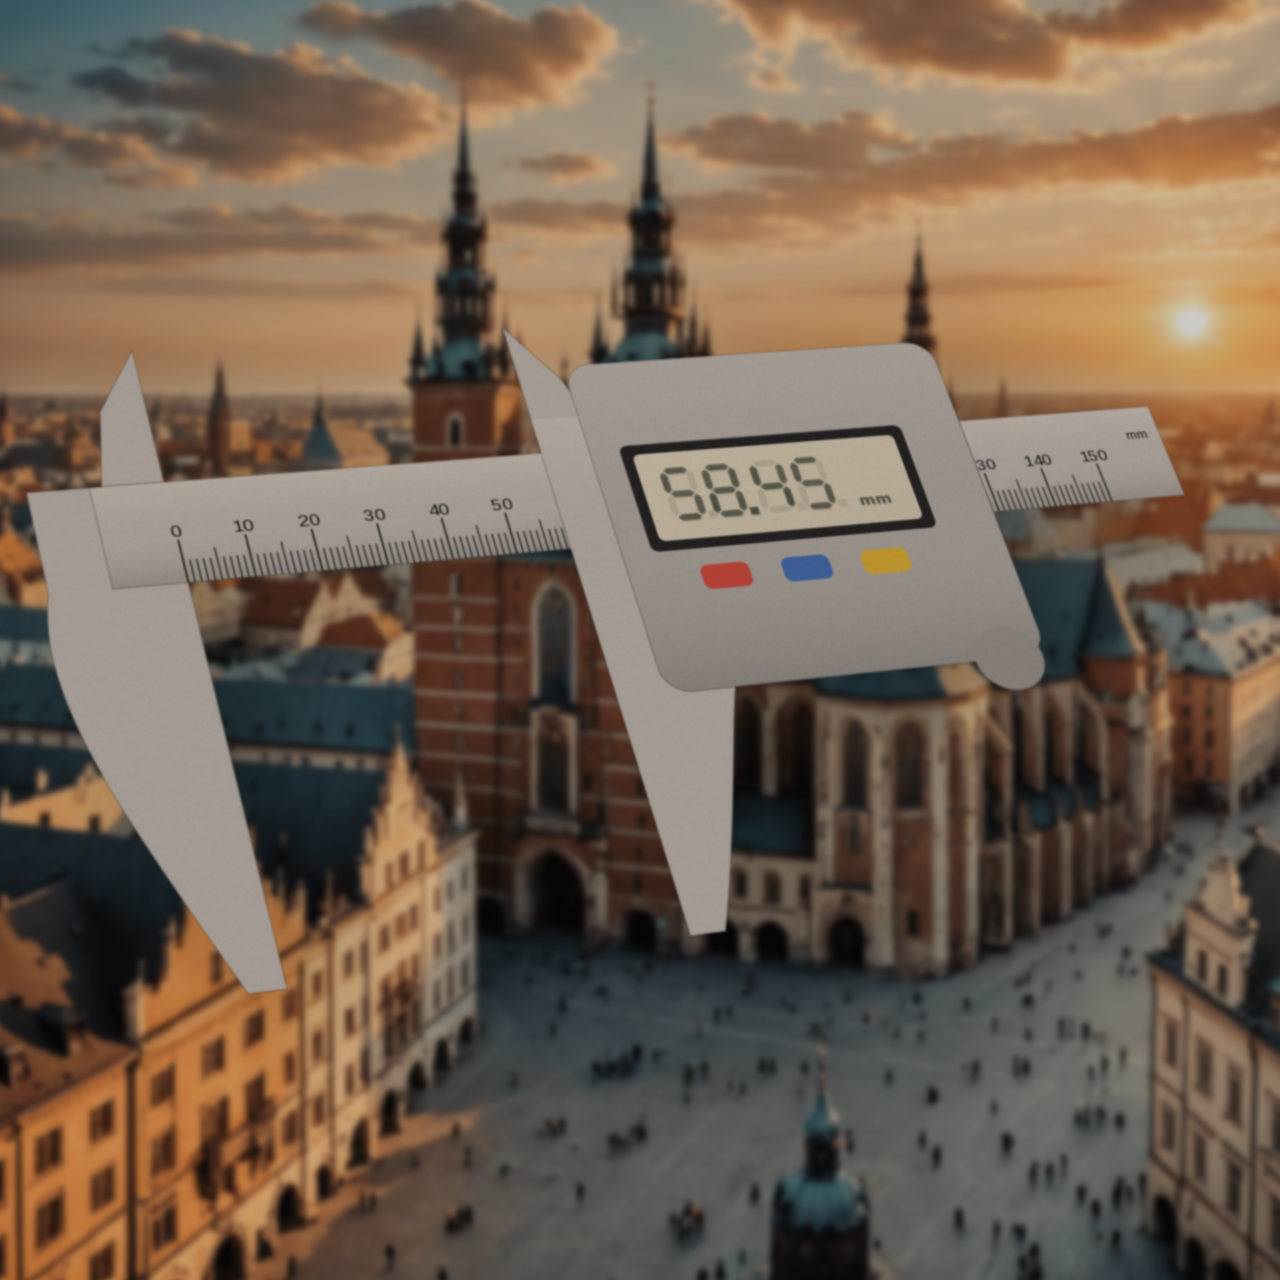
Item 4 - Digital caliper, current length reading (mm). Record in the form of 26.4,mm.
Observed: 58.45,mm
